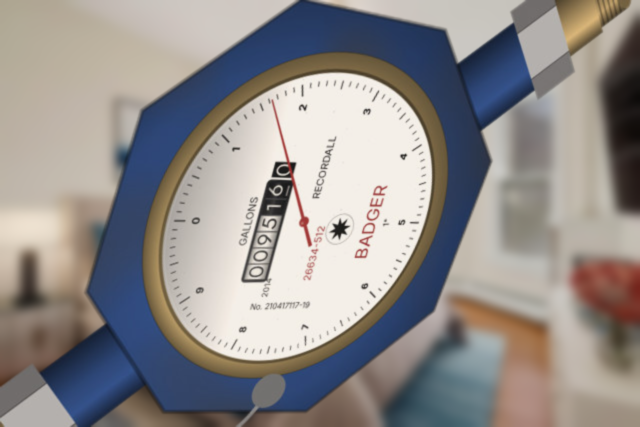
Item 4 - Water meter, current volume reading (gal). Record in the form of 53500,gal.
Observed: 95161.6,gal
